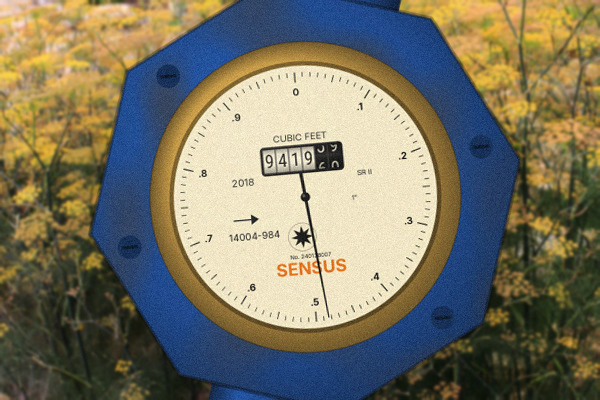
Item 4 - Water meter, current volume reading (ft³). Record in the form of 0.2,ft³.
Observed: 941959.48,ft³
